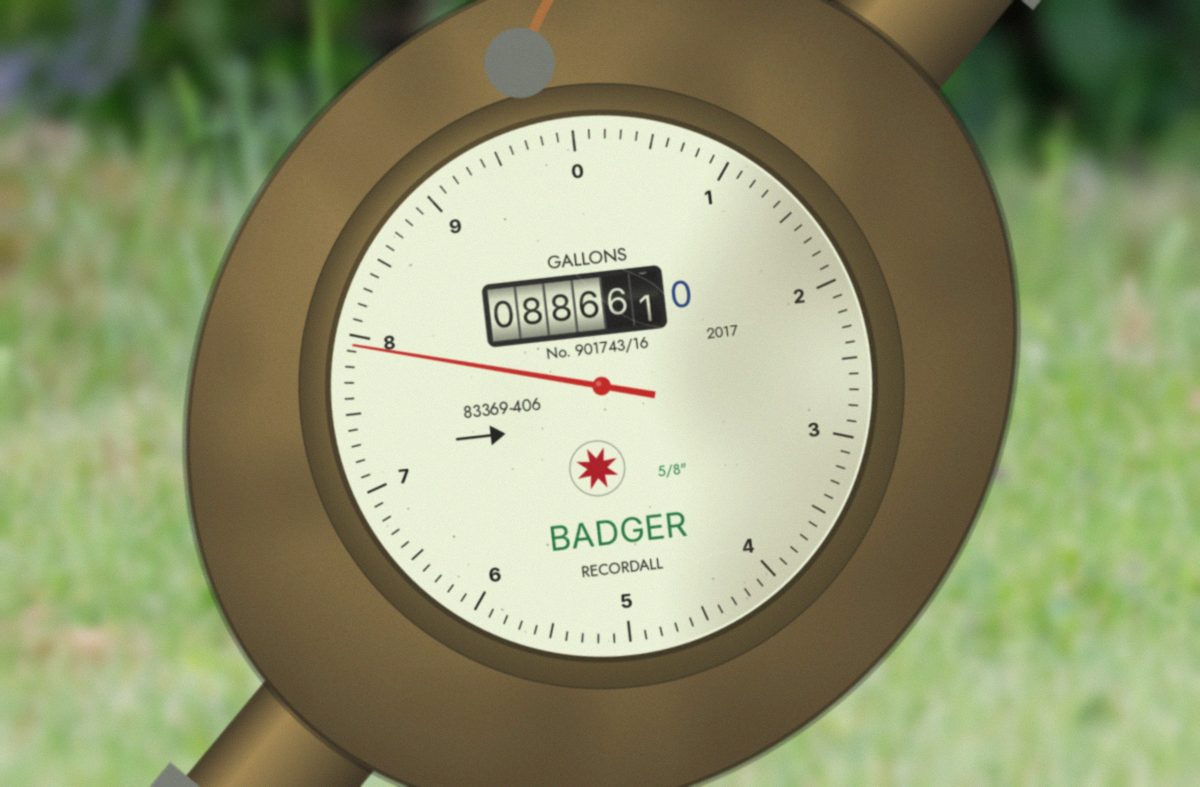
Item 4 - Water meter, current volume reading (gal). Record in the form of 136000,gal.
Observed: 886607.9,gal
